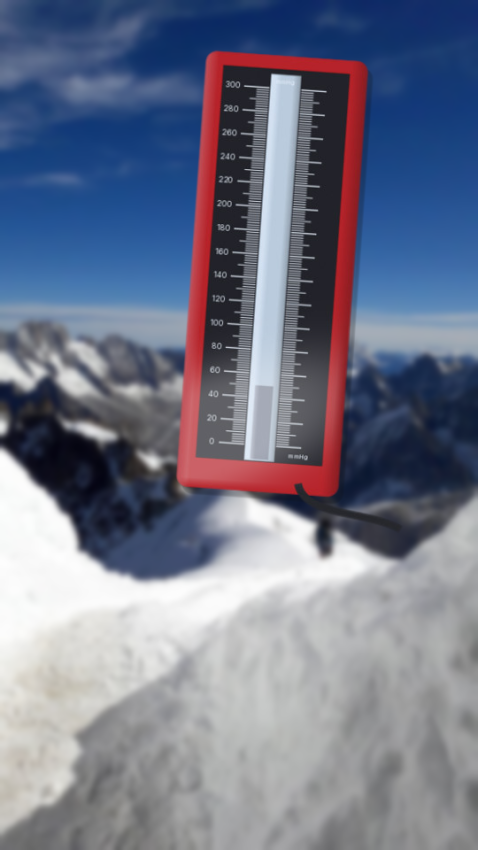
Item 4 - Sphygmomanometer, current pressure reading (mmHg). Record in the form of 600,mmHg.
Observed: 50,mmHg
